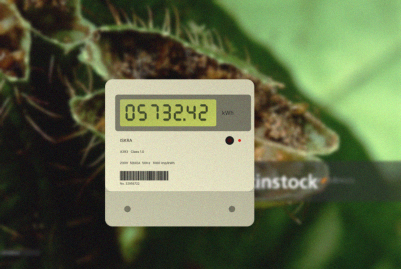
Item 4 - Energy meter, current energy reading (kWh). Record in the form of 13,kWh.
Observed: 5732.42,kWh
